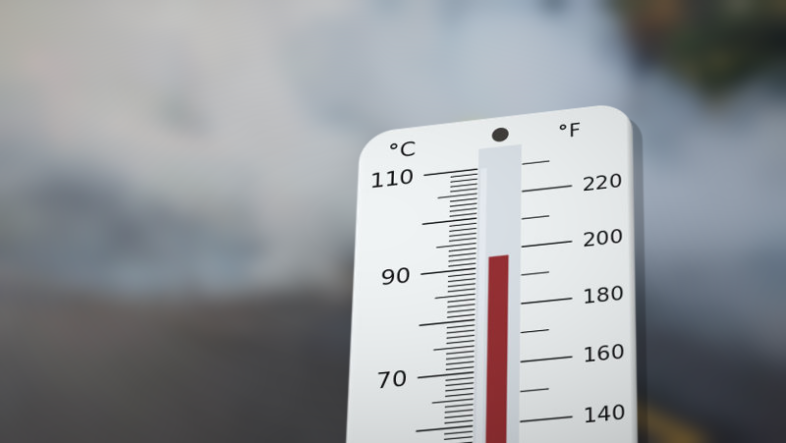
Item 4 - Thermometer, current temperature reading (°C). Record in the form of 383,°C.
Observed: 92,°C
